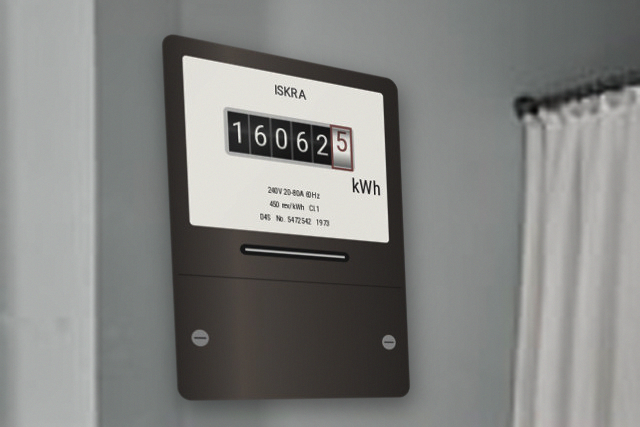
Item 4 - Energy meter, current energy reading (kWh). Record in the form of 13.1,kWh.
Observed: 16062.5,kWh
